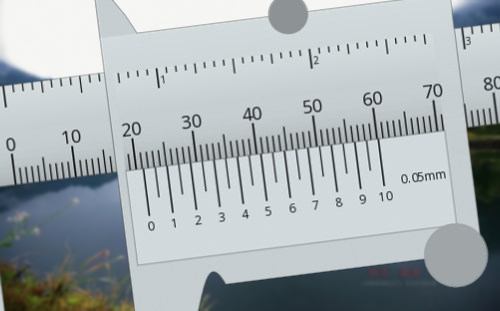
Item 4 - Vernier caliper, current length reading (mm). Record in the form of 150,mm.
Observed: 21.2,mm
